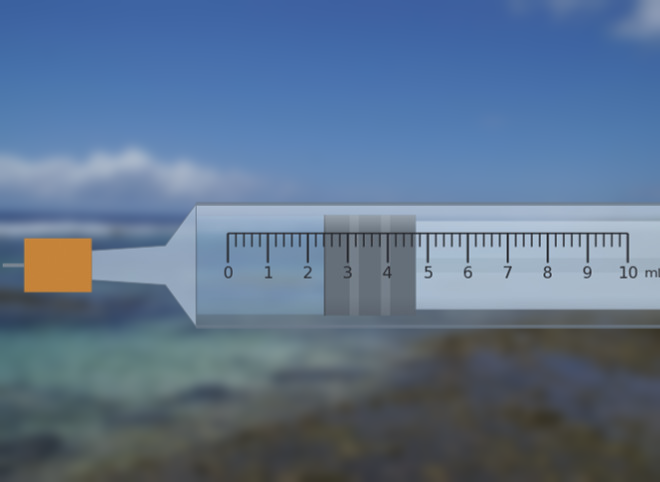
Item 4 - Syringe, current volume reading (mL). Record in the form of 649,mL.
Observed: 2.4,mL
